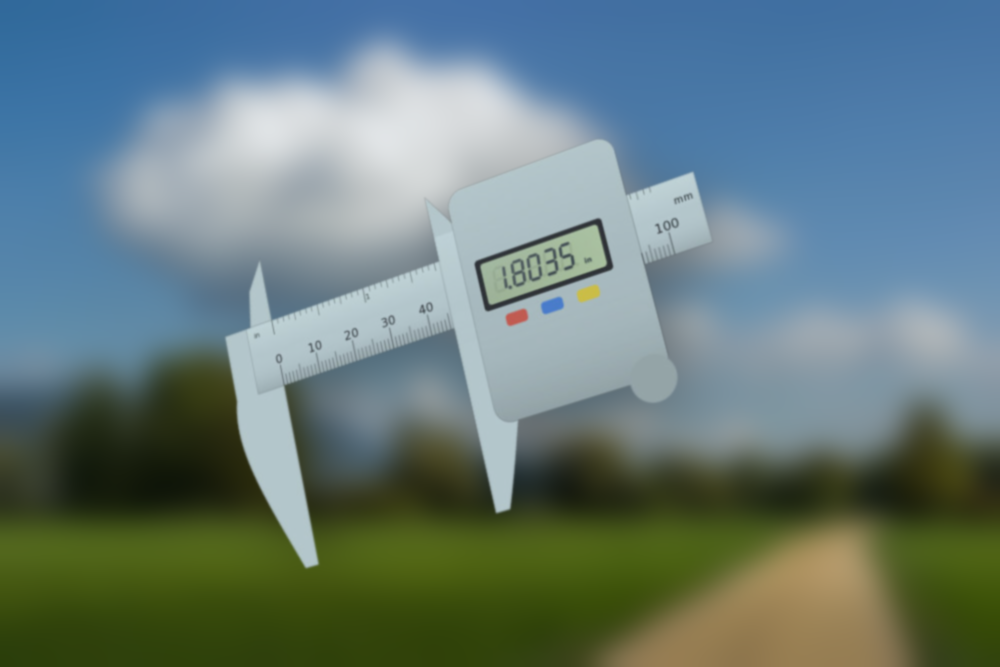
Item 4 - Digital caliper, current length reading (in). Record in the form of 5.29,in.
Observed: 1.8035,in
